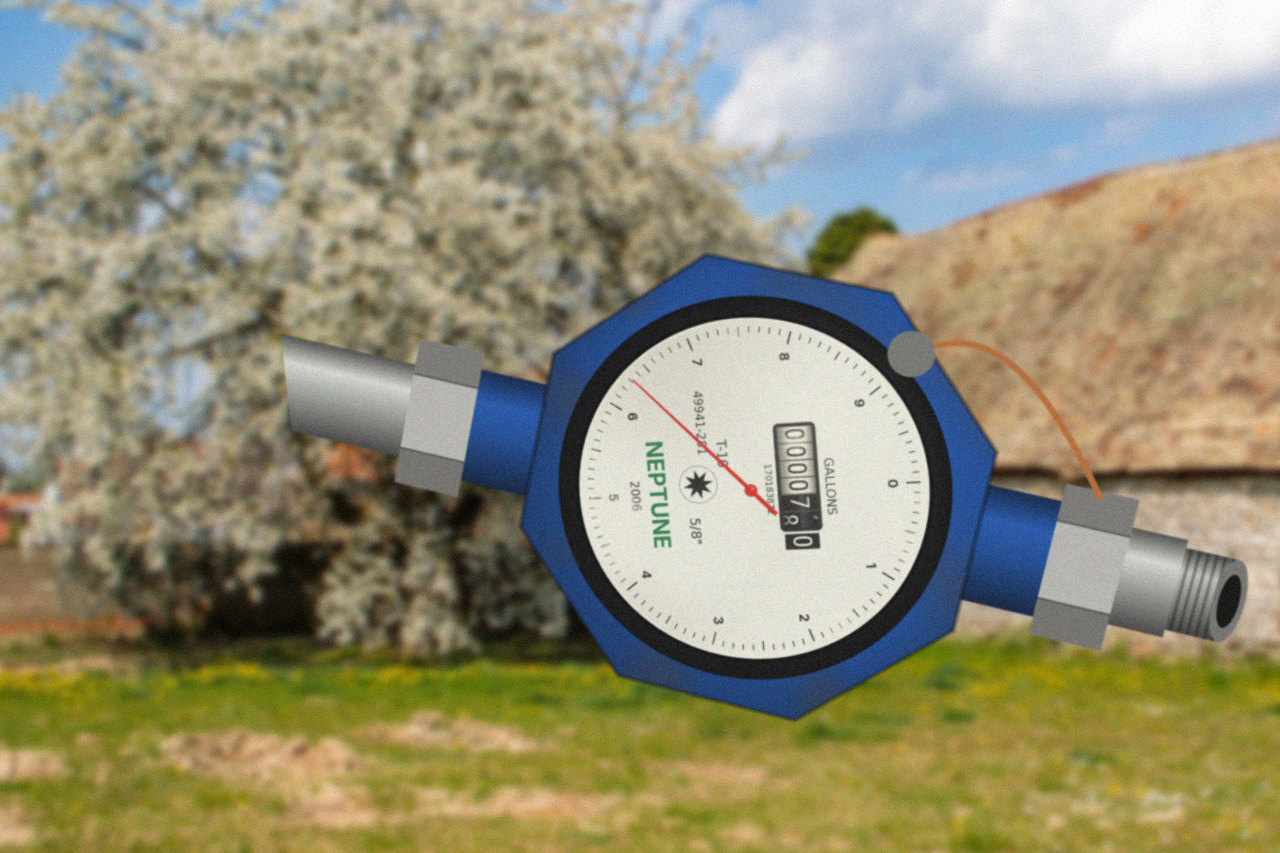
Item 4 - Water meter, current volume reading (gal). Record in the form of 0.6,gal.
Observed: 776.3,gal
